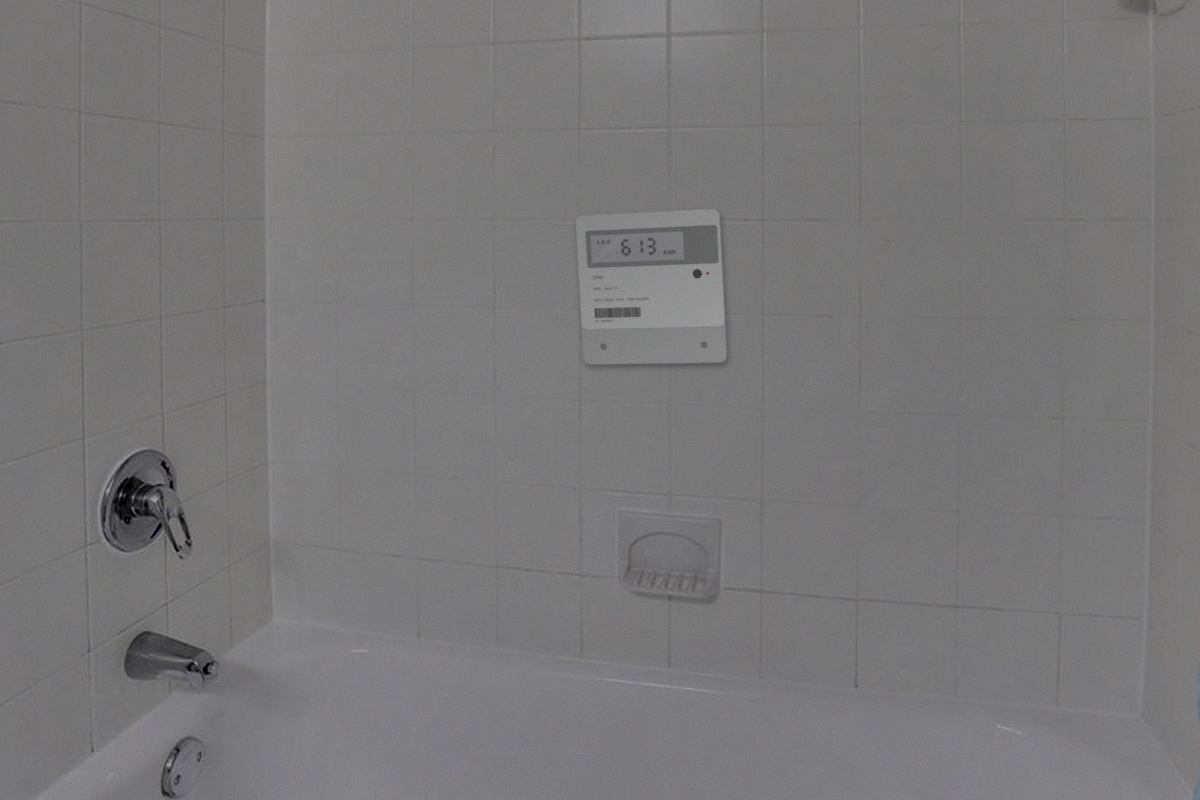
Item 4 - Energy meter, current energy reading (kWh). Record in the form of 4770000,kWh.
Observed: 613,kWh
